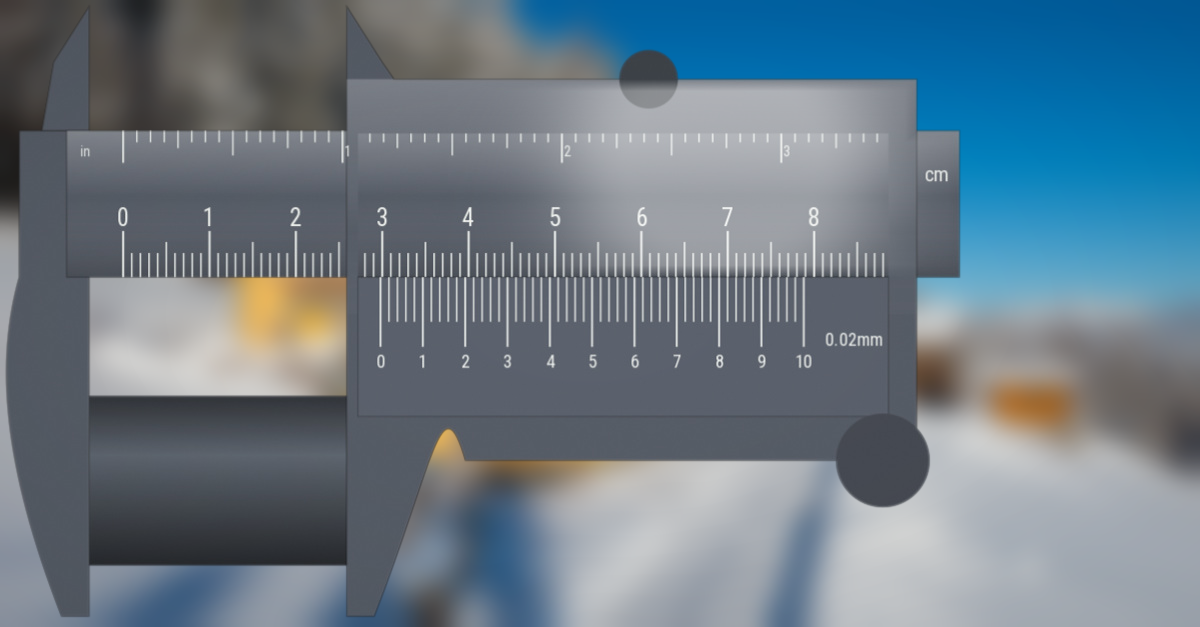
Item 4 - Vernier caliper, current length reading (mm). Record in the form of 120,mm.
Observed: 29.8,mm
